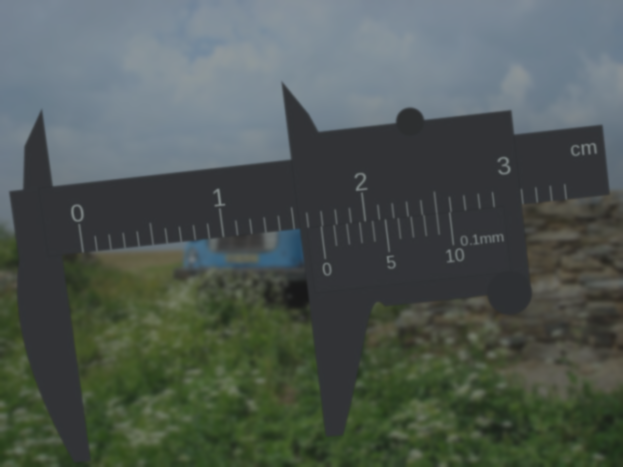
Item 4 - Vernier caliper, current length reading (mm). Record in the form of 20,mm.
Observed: 16.9,mm
